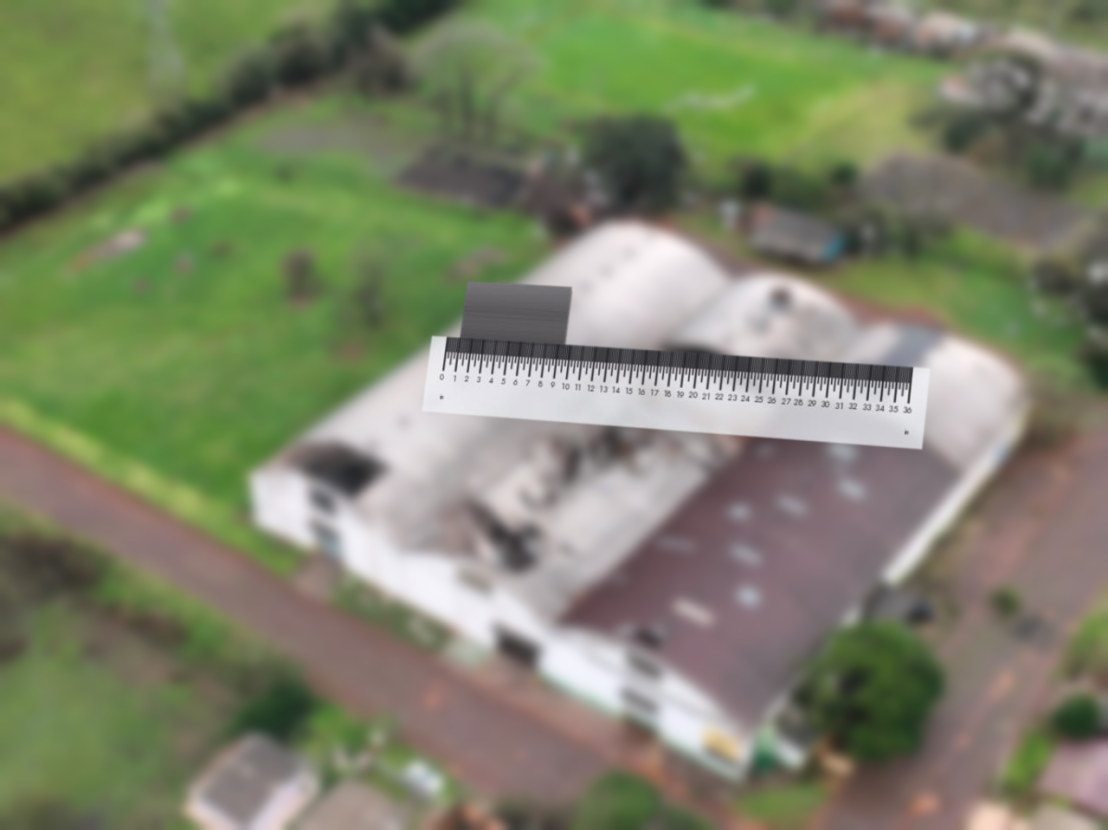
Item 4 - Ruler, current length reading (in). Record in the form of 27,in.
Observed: 8.5,in
